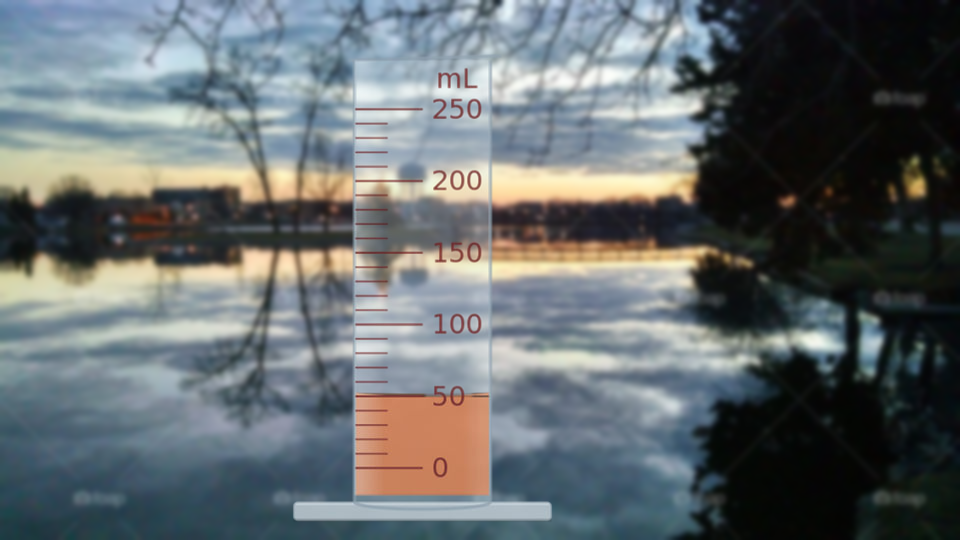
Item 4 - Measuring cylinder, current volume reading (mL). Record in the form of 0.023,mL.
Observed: 50,mL
